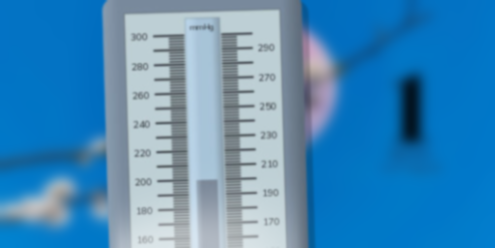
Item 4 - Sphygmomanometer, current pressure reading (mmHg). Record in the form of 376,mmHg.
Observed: 200,mmHg
